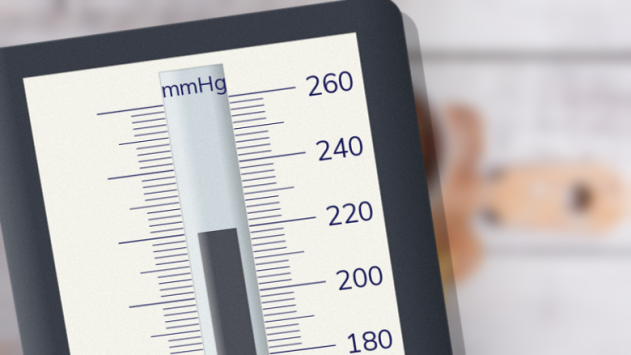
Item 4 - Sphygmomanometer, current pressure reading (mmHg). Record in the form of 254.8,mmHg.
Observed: 220,mmHg
